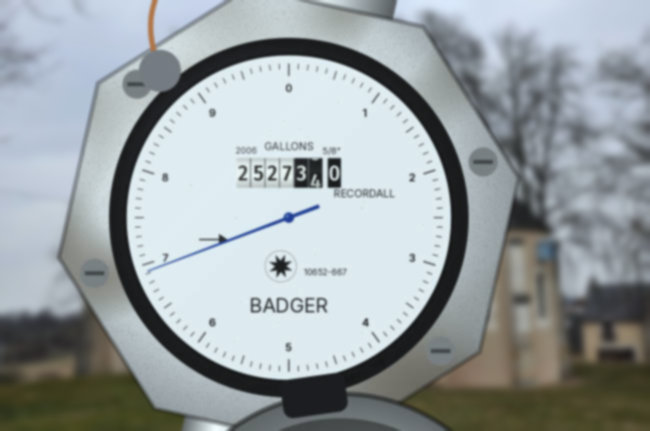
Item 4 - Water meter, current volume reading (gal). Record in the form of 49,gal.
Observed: 2527336.9,gal
